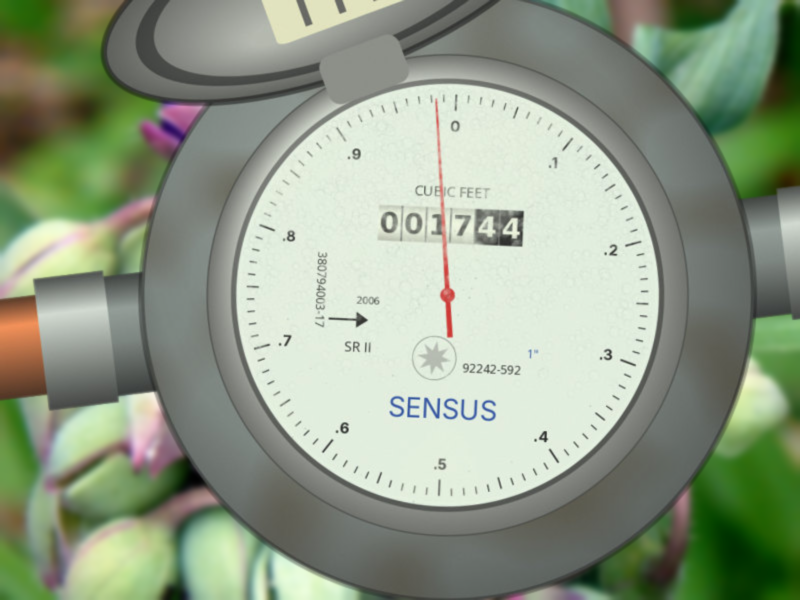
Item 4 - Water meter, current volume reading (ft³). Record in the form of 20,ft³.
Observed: 1743.98,ft³
